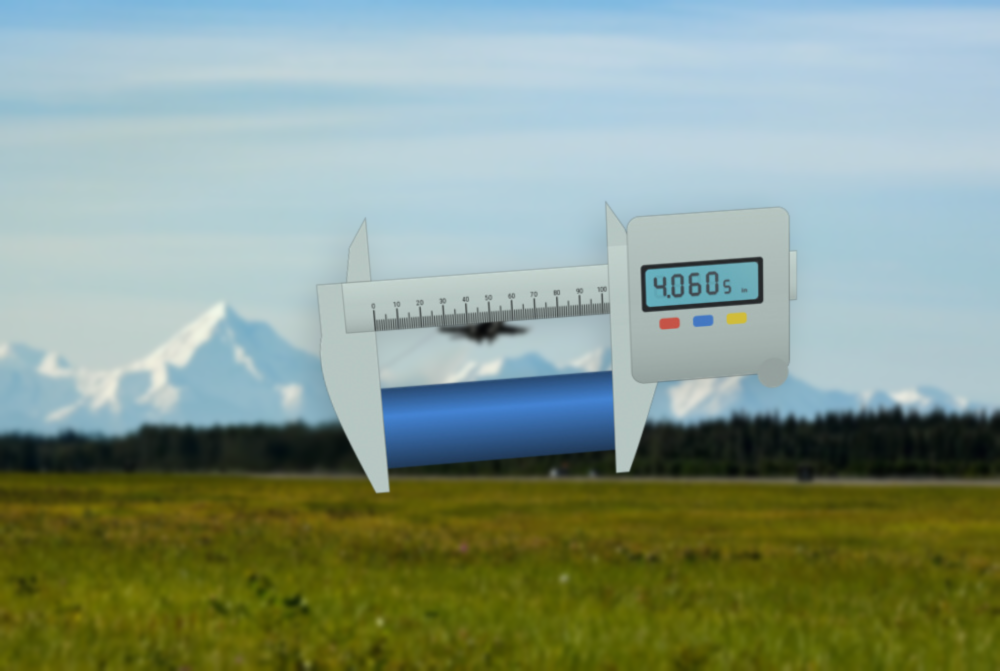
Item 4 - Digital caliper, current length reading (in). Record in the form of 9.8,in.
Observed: 4.0605,in
